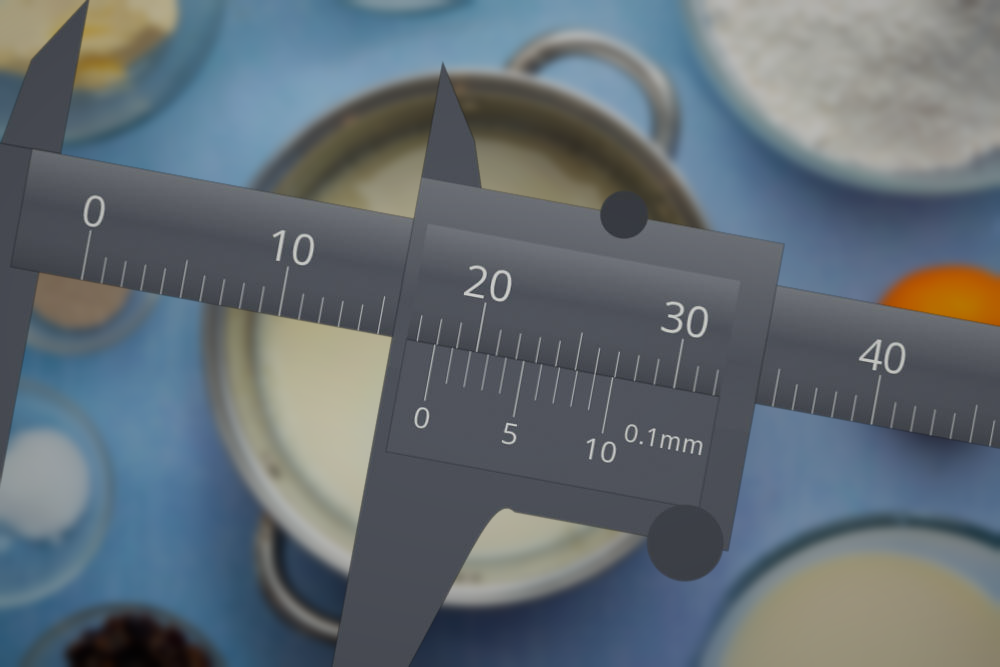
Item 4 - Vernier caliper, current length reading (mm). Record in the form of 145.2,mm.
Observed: 17.9,mm
